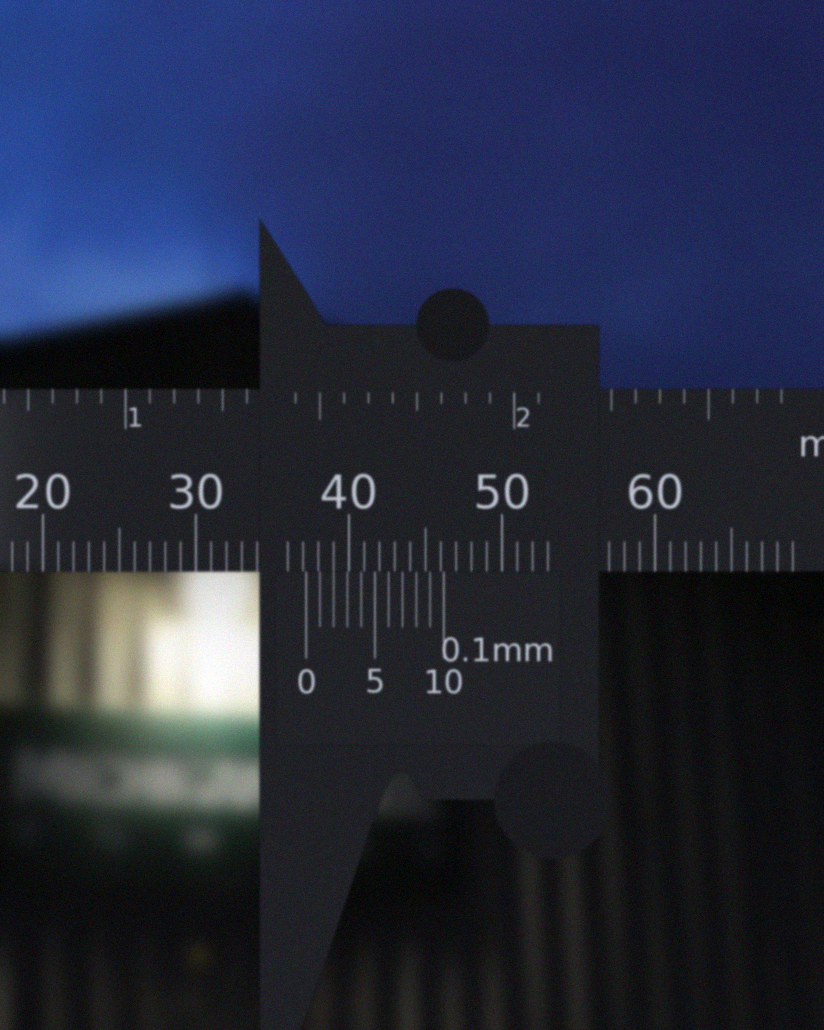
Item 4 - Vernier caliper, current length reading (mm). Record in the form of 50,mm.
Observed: 37.2,mm
